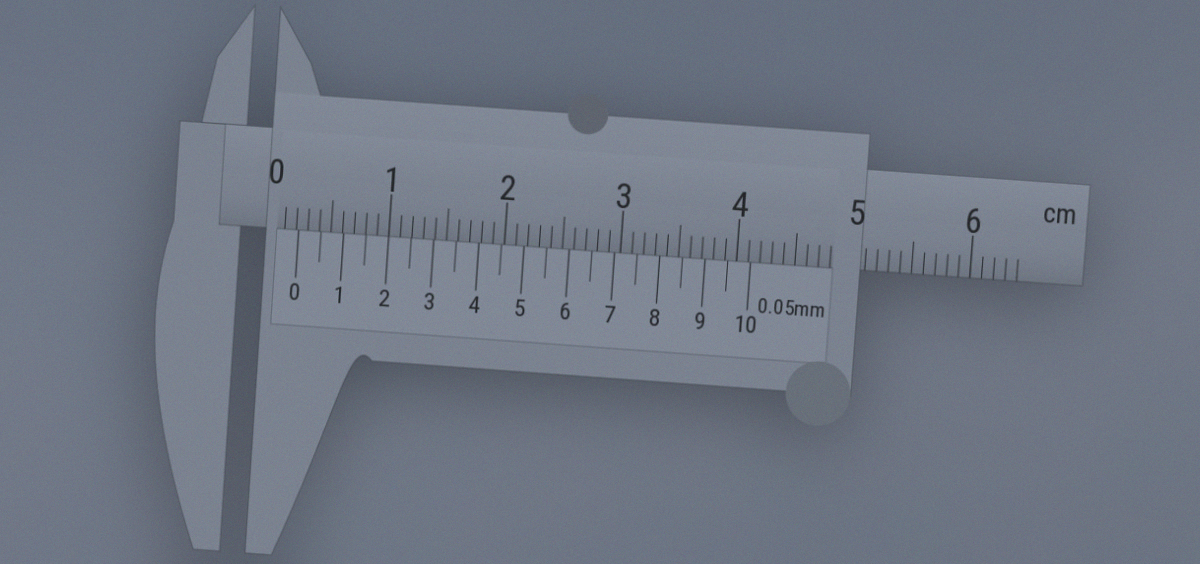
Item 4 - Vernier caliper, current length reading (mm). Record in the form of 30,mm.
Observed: 2.2,mm
